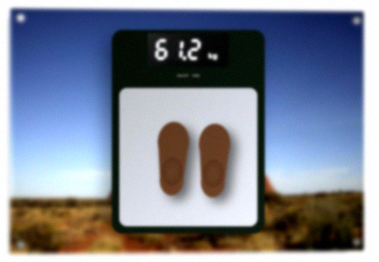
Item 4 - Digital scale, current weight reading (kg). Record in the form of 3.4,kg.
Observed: 61.2,kg
